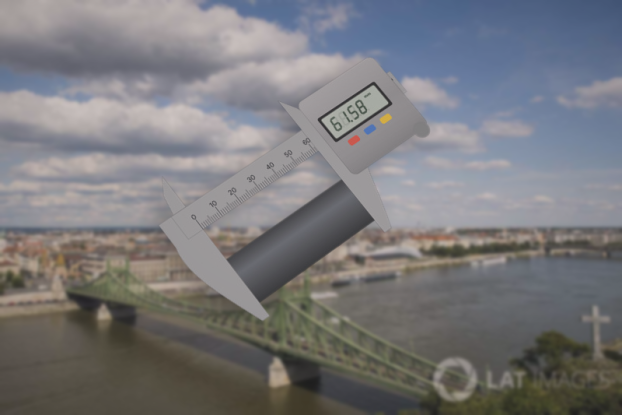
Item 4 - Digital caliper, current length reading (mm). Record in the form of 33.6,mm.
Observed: 61.58,mm
